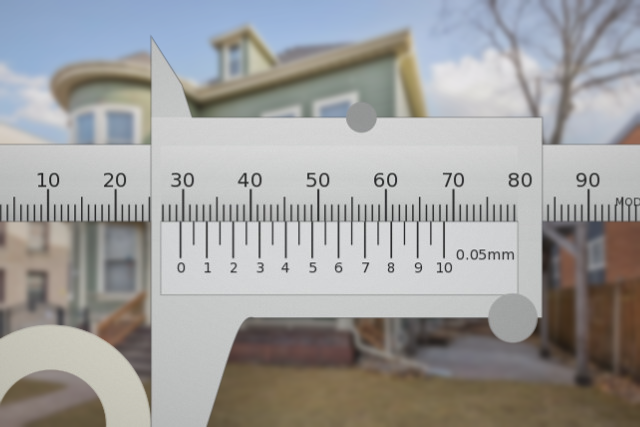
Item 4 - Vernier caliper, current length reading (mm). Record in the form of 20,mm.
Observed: 29.6,mm
